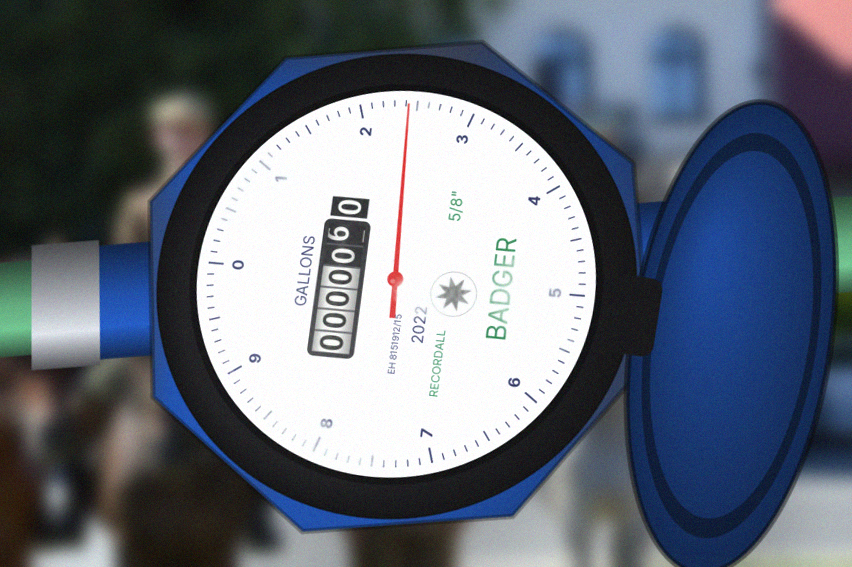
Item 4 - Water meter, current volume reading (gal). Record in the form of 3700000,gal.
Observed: 62.4,gal
